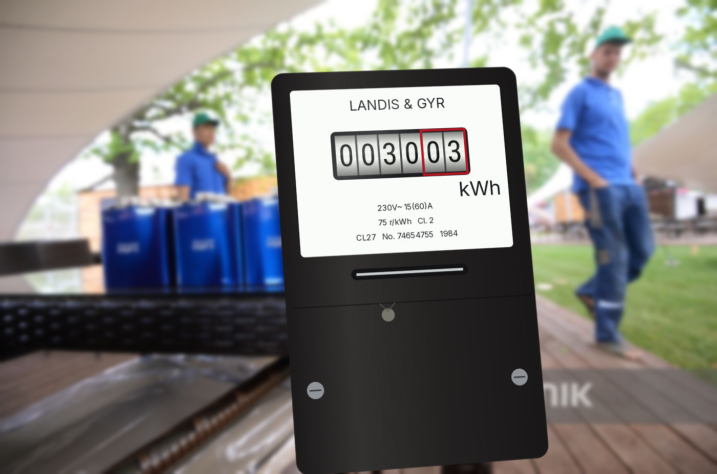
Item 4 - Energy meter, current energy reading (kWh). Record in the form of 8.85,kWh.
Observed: 30.03,kWh
